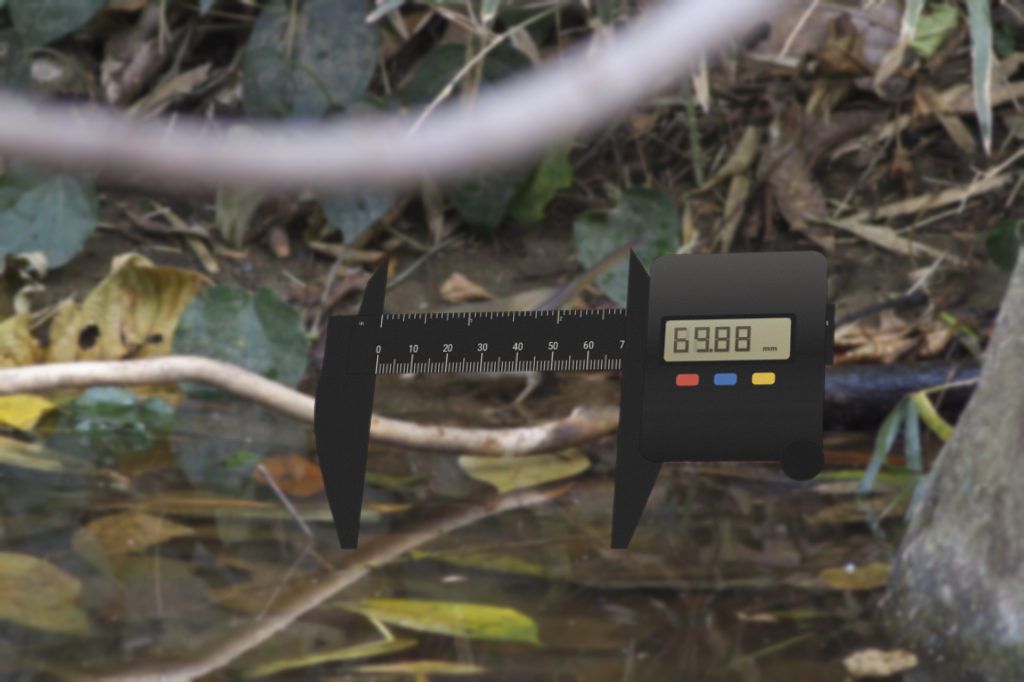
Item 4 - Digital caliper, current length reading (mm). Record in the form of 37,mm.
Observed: 69.88,mm
